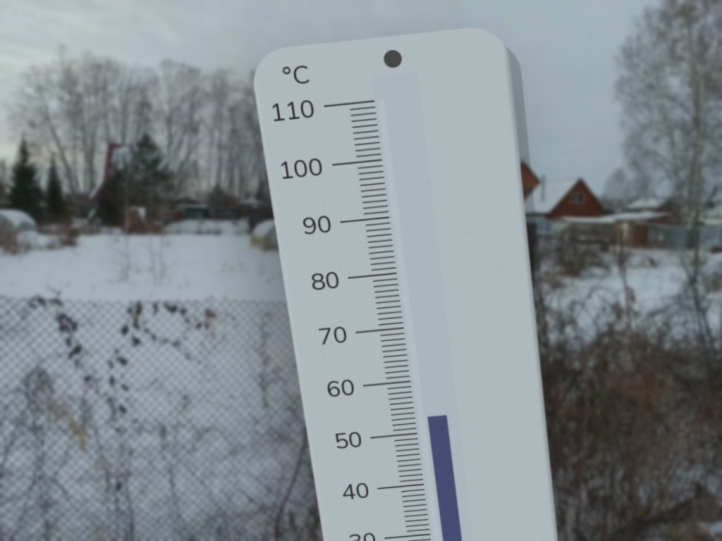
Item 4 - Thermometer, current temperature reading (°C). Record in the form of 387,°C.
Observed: 53,°C
